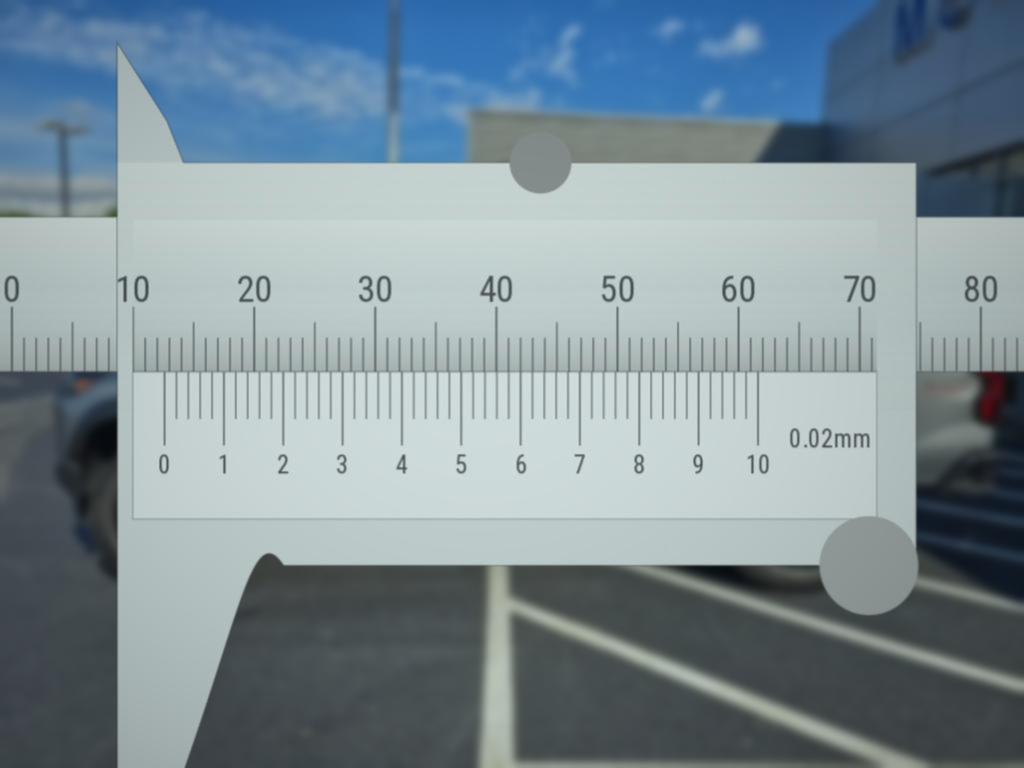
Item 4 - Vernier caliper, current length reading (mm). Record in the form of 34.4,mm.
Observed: 12.6,mm
